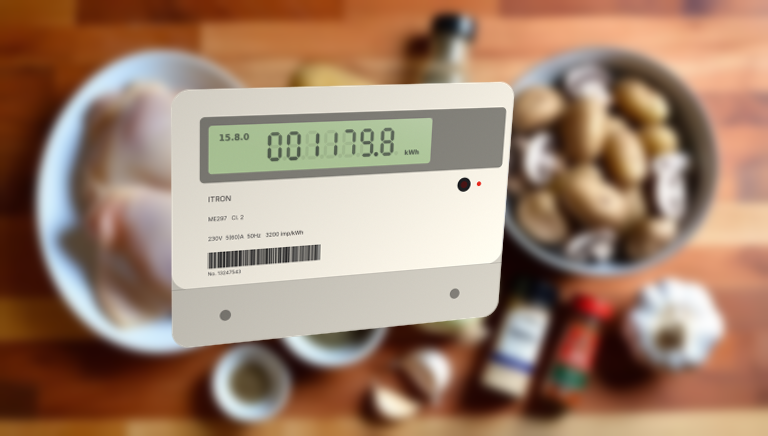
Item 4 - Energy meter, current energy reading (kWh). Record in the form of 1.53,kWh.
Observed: 1179.8,kWh
